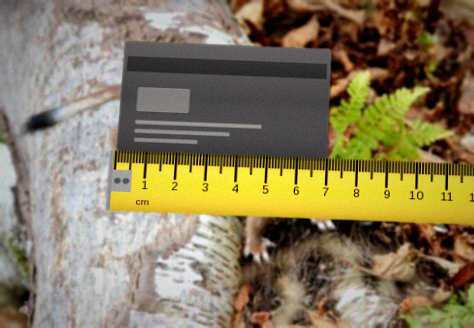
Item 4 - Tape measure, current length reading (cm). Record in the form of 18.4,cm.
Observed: 7,cm
